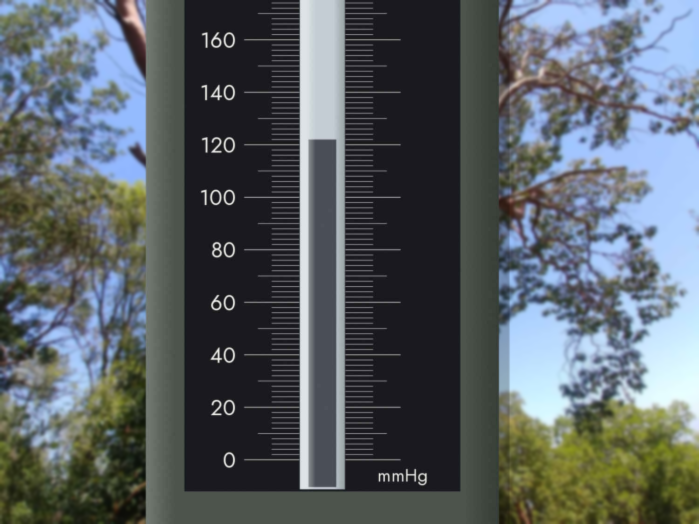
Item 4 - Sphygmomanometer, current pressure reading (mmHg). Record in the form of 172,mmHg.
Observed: 122,mmHg
